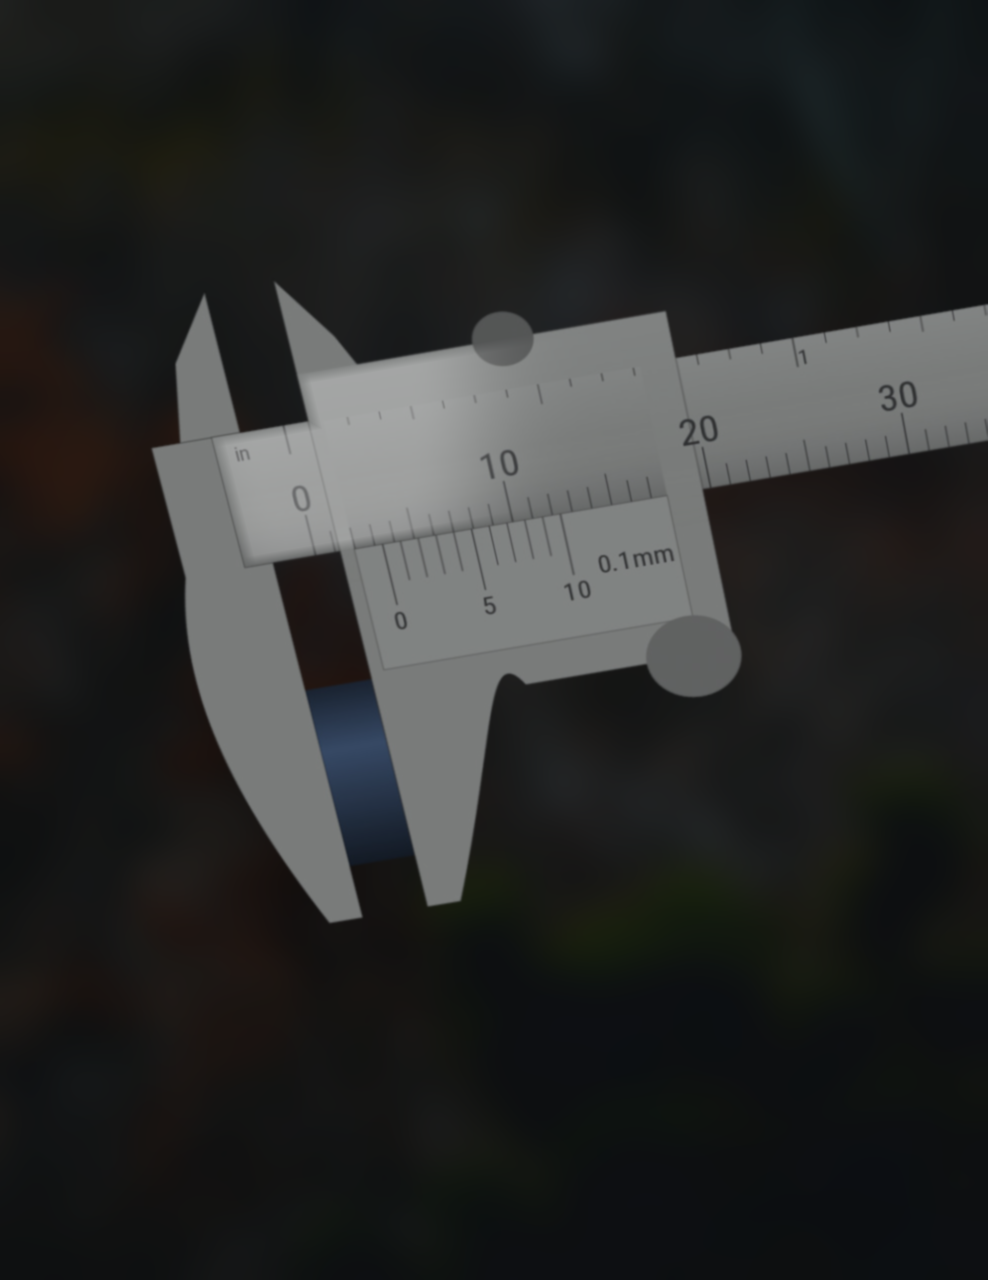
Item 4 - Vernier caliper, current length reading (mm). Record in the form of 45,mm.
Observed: 3.4,mm
